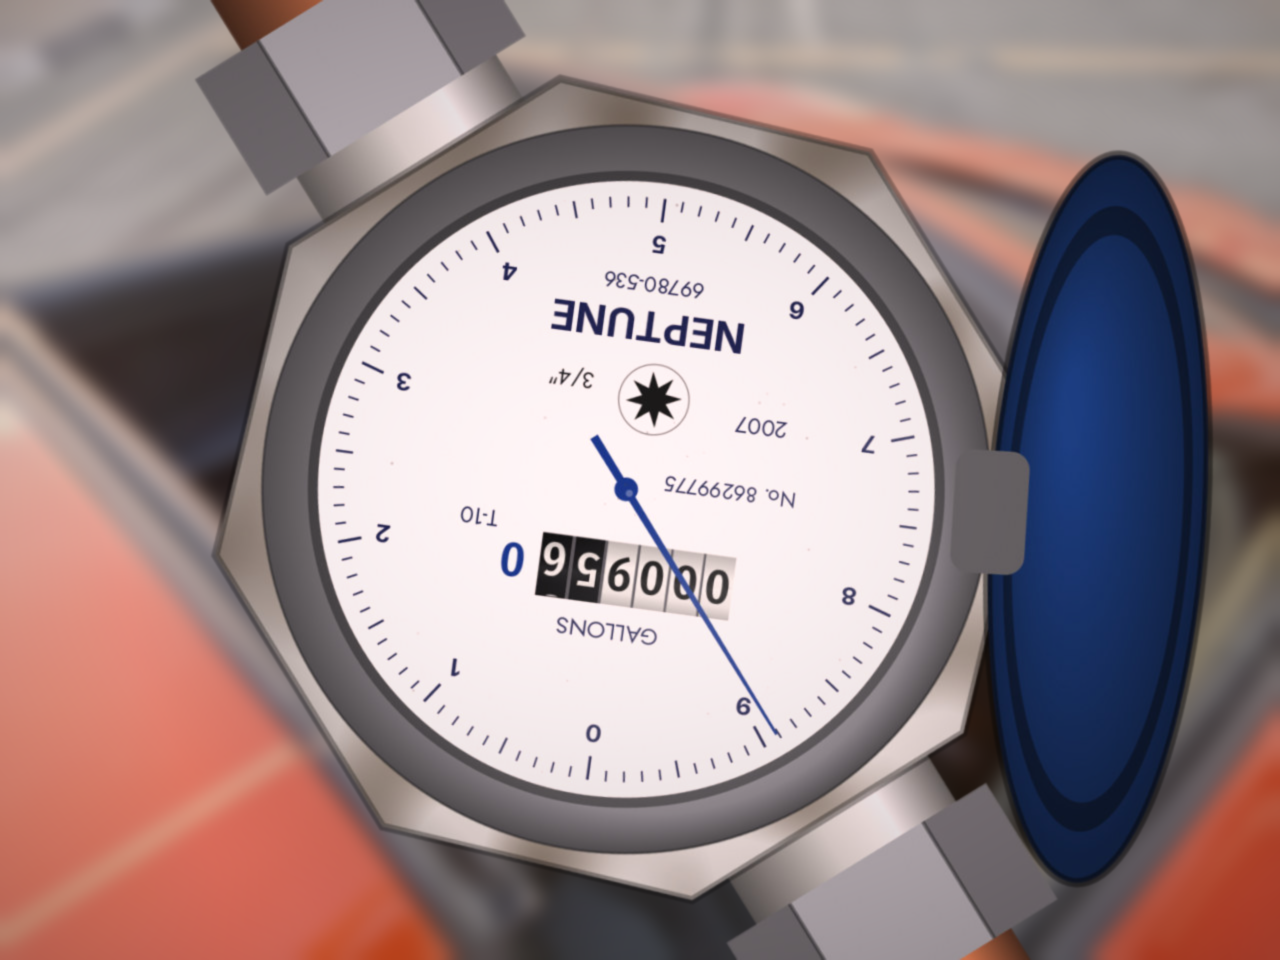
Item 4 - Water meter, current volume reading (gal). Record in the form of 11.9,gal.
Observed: 9558.9,gal
